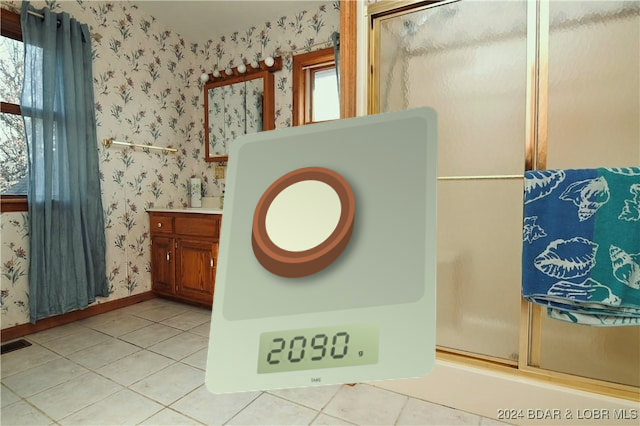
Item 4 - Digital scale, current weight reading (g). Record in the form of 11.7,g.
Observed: 2090,g
